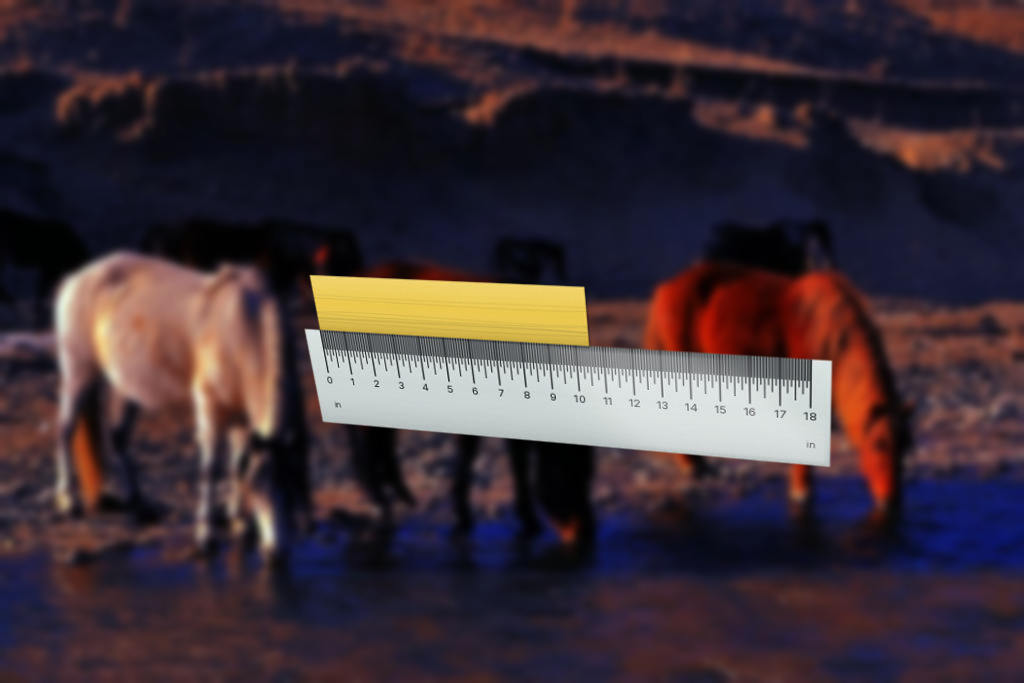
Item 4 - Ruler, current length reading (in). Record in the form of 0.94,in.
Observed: 10.5,in
